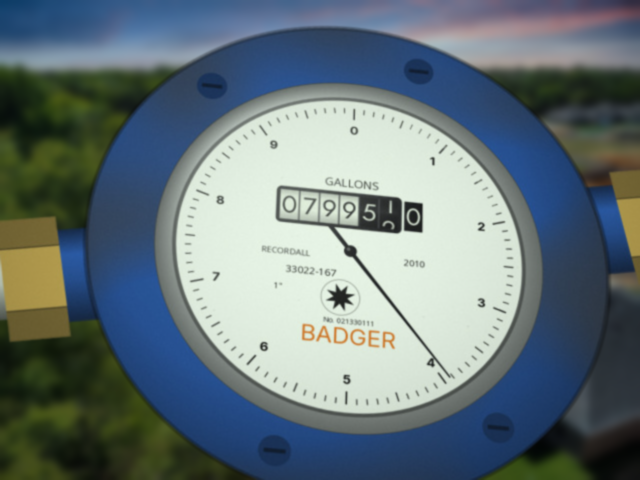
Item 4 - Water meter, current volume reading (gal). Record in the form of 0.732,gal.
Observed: 799513.9,gal
